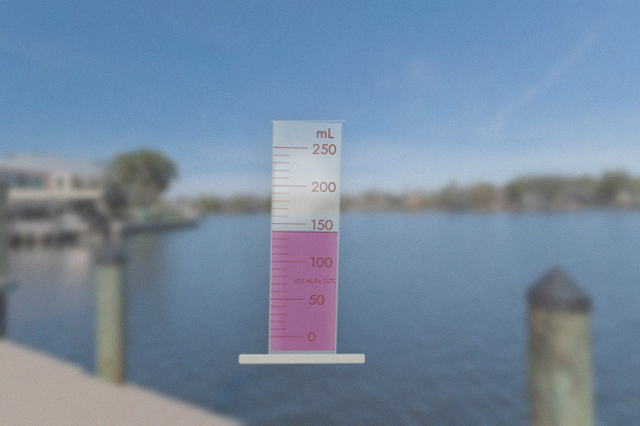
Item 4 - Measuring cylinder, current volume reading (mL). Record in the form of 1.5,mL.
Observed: 140,mL
